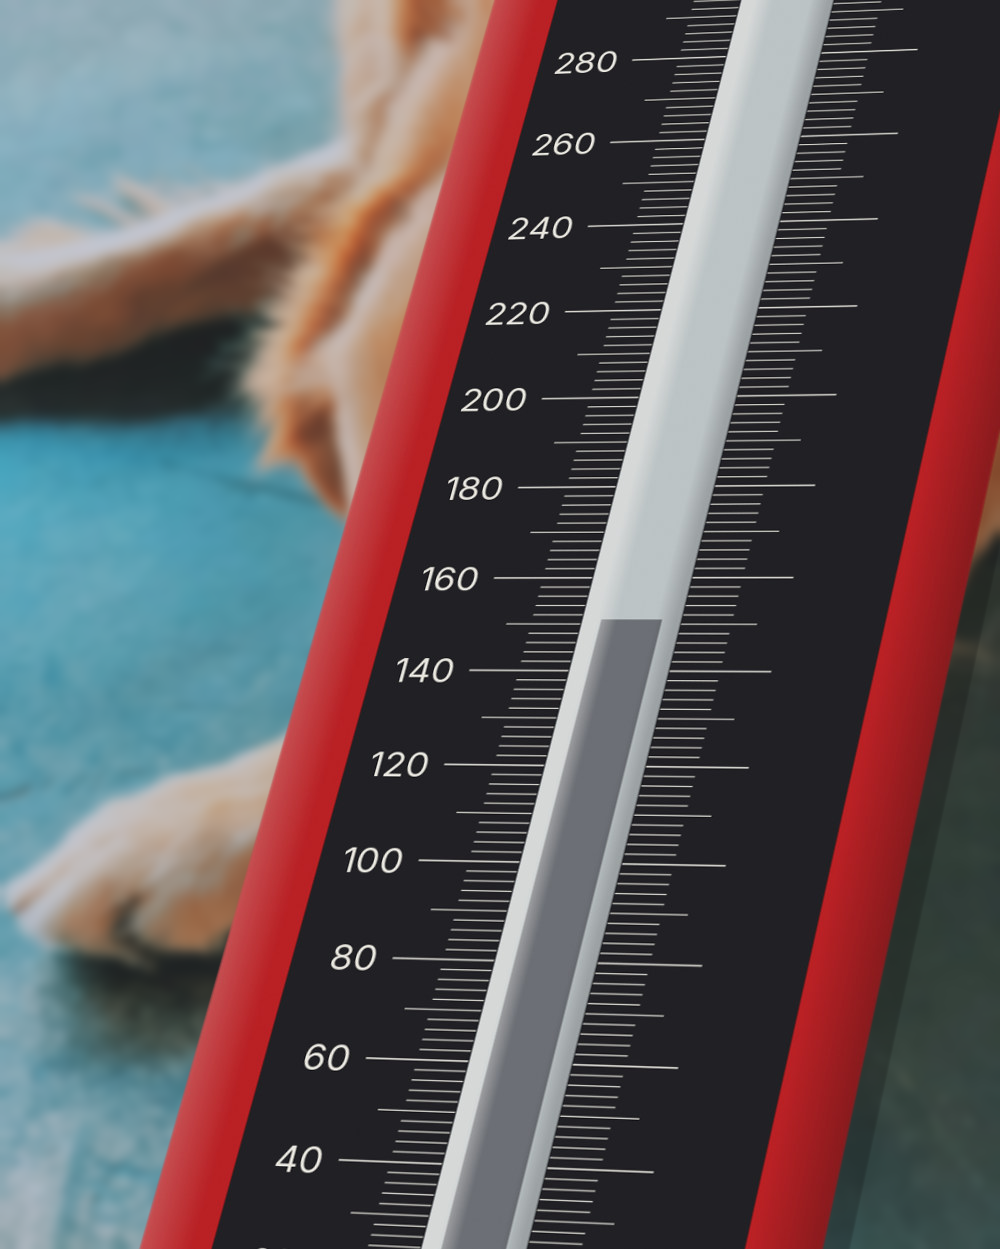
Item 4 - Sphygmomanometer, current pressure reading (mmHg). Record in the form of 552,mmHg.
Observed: 151,mmHg
